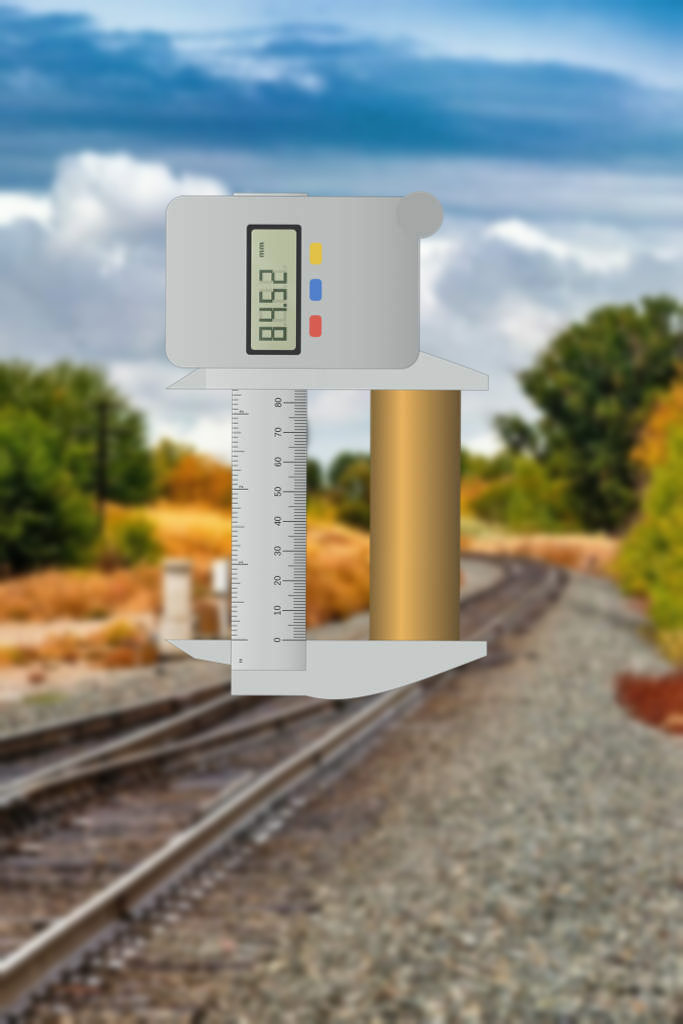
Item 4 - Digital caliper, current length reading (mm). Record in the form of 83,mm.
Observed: 84.52,mm
